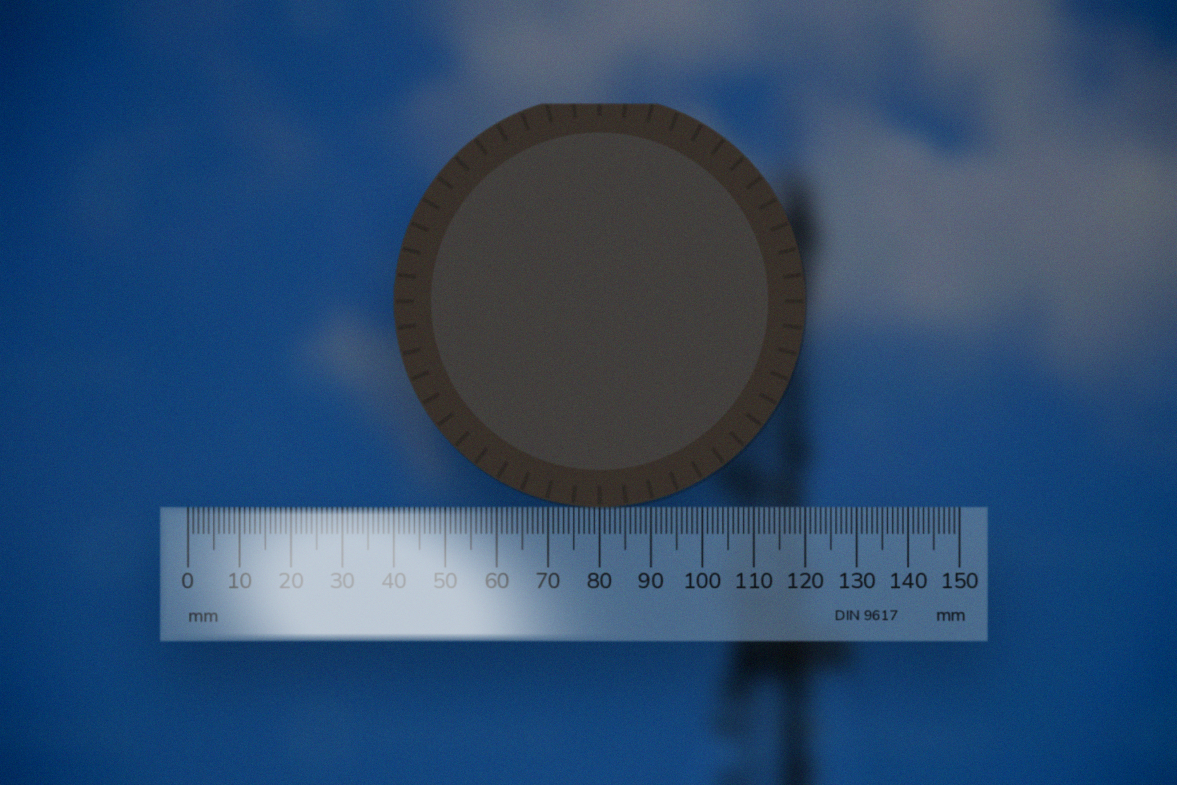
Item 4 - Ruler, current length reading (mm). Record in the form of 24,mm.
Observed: 80,mm
